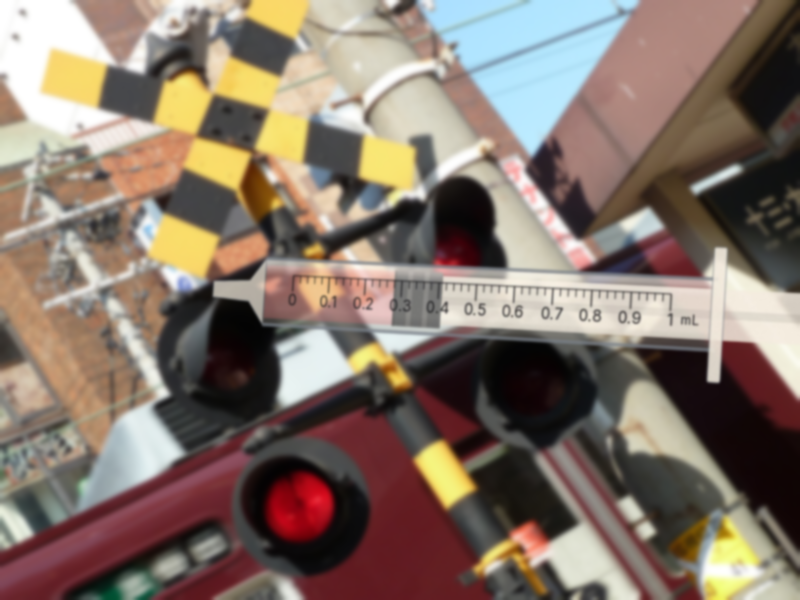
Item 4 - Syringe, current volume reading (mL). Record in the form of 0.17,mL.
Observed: 0.28,mL
